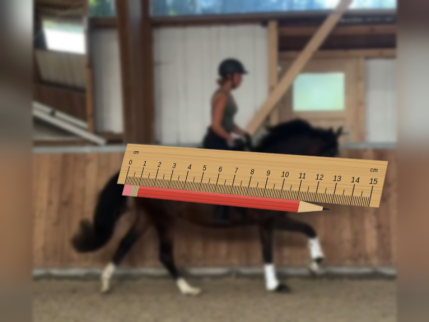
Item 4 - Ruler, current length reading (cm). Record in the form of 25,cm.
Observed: 13,cm
